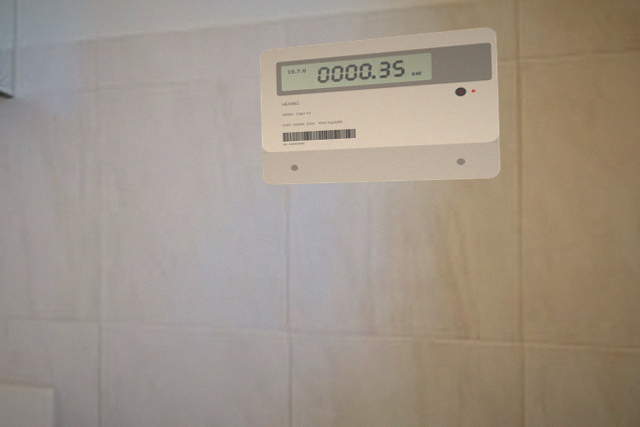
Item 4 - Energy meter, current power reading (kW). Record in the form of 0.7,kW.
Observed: 0.35,kW
